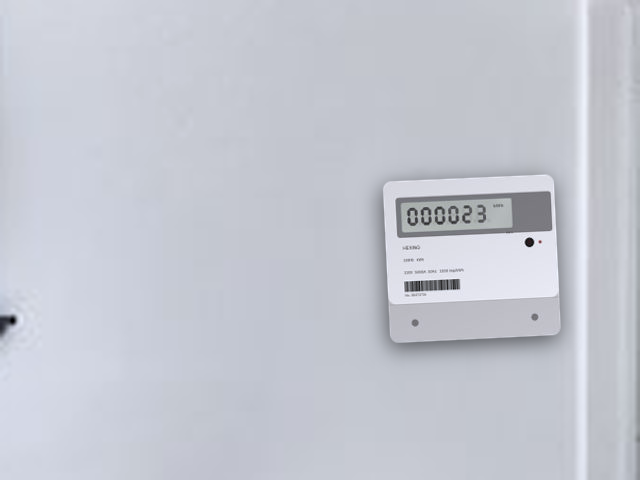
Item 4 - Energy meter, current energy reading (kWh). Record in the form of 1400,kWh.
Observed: 23,kWh
